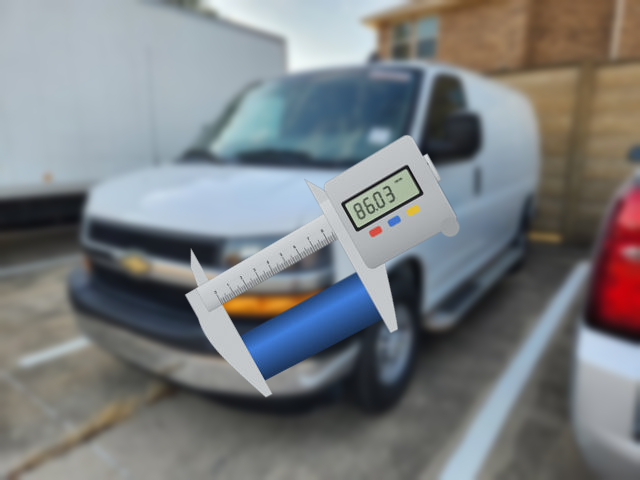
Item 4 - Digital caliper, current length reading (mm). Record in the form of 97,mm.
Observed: 86.03,mm
